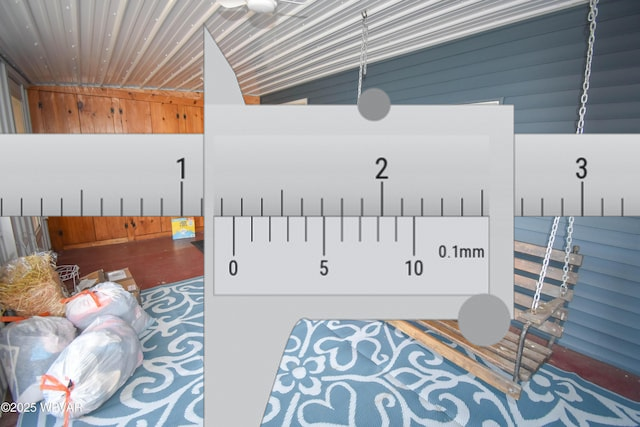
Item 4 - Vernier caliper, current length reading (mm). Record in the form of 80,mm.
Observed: 12.6,mm
